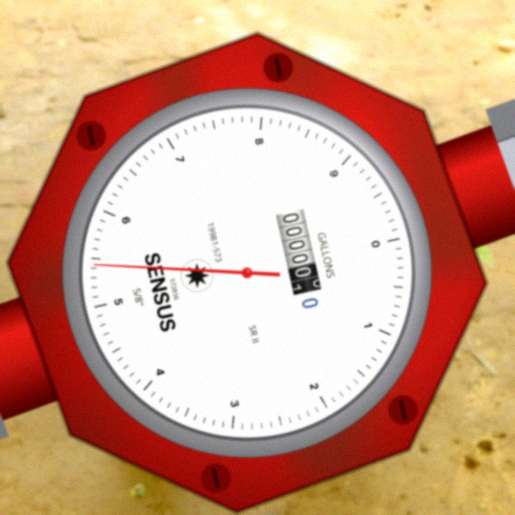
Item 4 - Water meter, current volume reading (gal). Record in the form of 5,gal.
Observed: 5.4,gal
